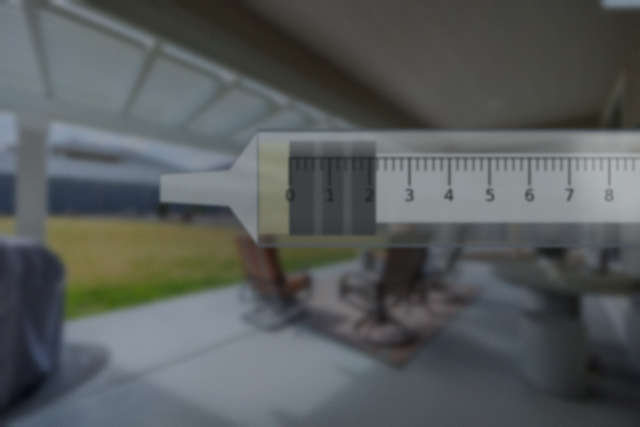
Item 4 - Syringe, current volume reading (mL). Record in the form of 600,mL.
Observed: 0,mL
